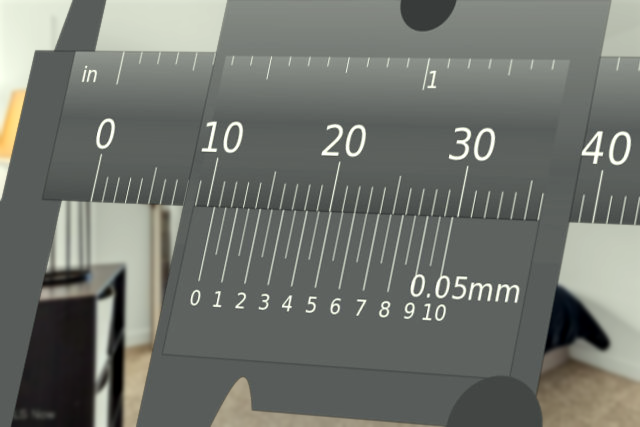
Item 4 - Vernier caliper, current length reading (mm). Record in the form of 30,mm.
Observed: 10.6,mm
